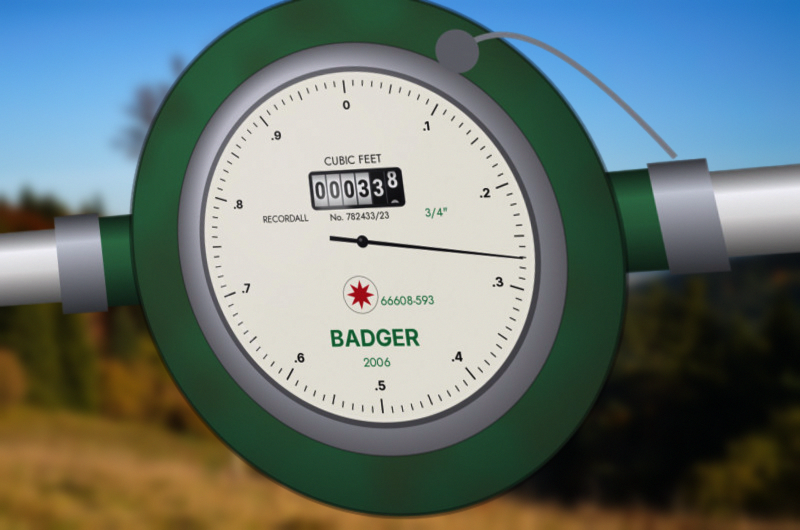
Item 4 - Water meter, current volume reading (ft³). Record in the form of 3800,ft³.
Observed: 338.27,ft³
